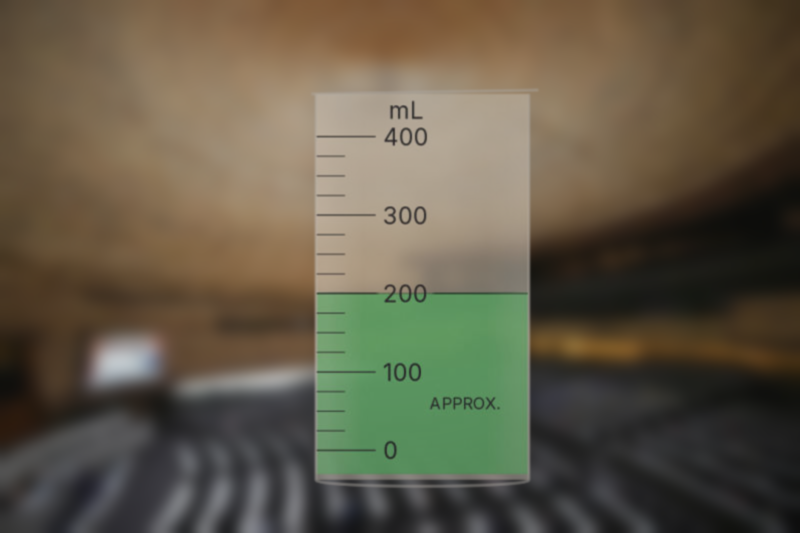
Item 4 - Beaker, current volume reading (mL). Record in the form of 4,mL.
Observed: 200,mL
